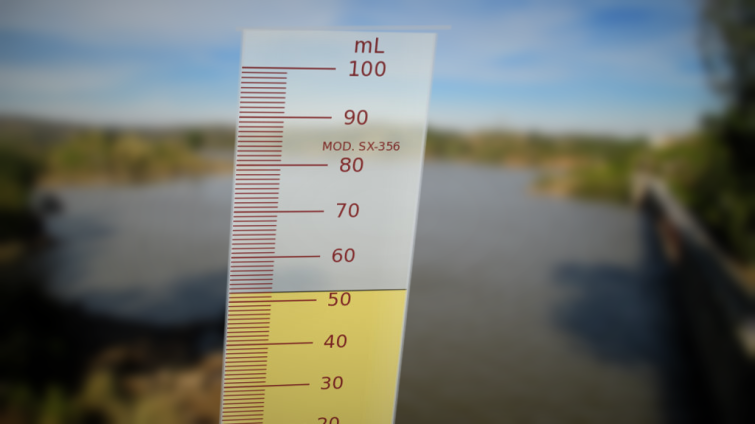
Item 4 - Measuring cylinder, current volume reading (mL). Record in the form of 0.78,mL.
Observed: 52,mL
